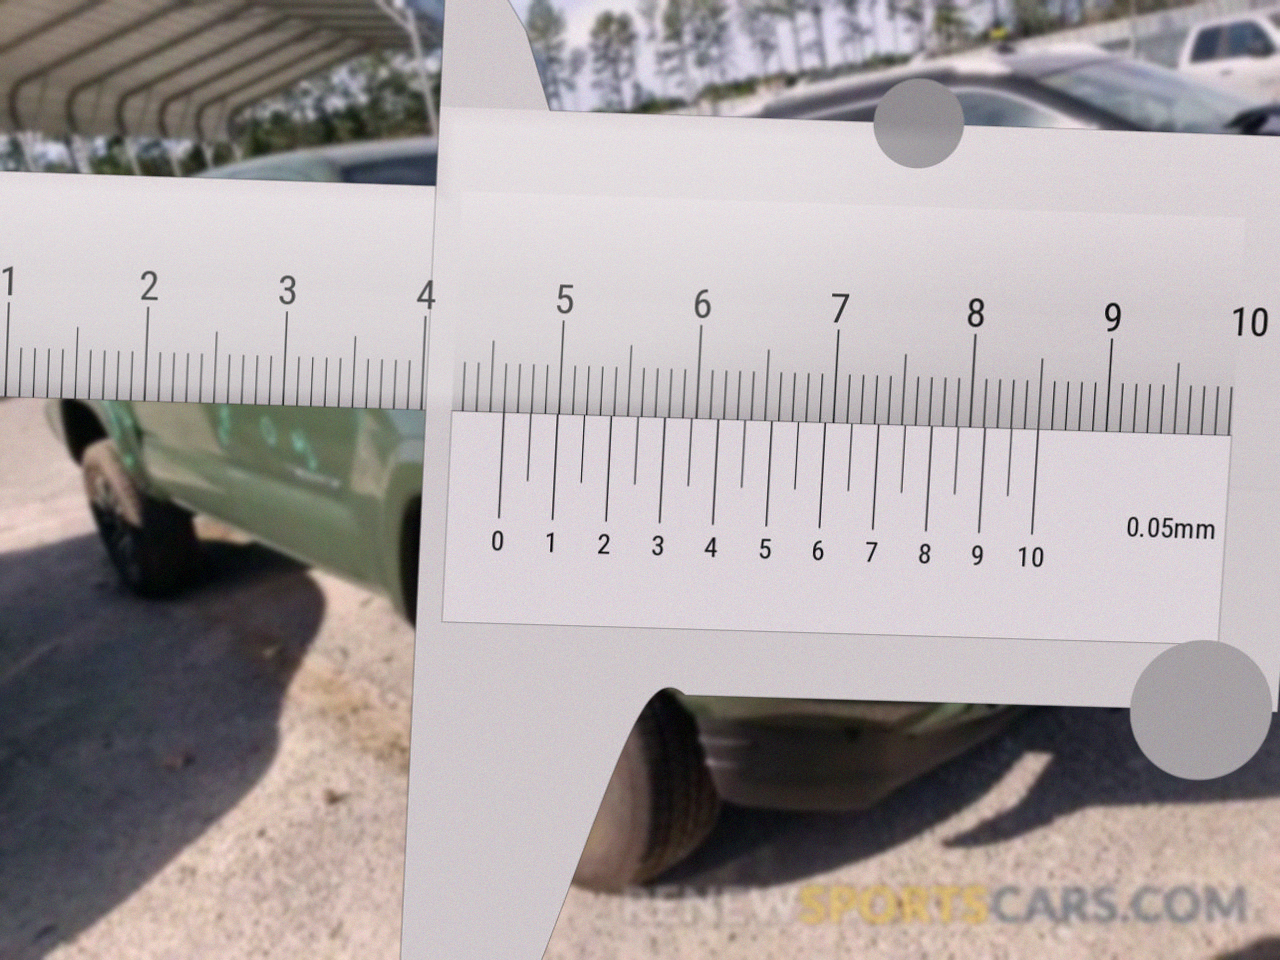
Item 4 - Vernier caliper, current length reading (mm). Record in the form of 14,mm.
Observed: 46.0,mm
